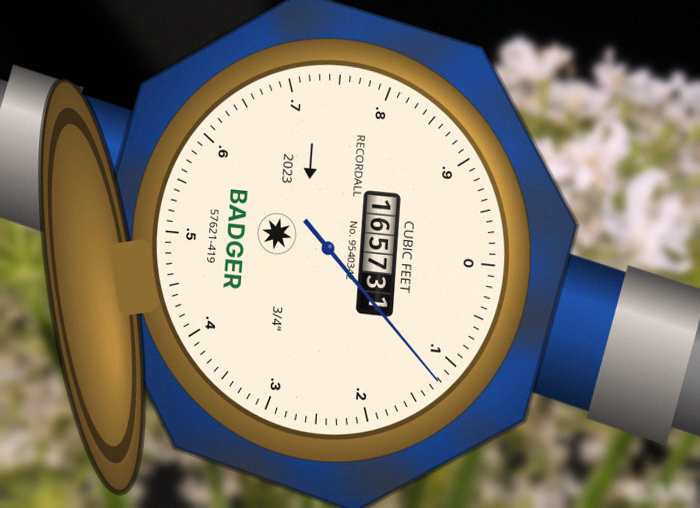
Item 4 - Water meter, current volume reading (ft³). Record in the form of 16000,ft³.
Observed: 165731.12,ft³
